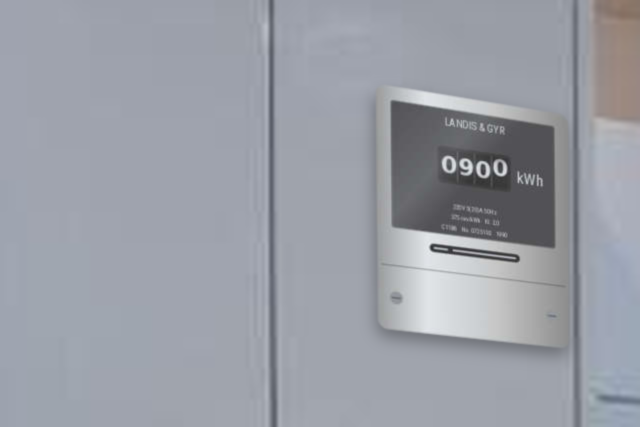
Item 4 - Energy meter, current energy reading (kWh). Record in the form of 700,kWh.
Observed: 900,kWh
